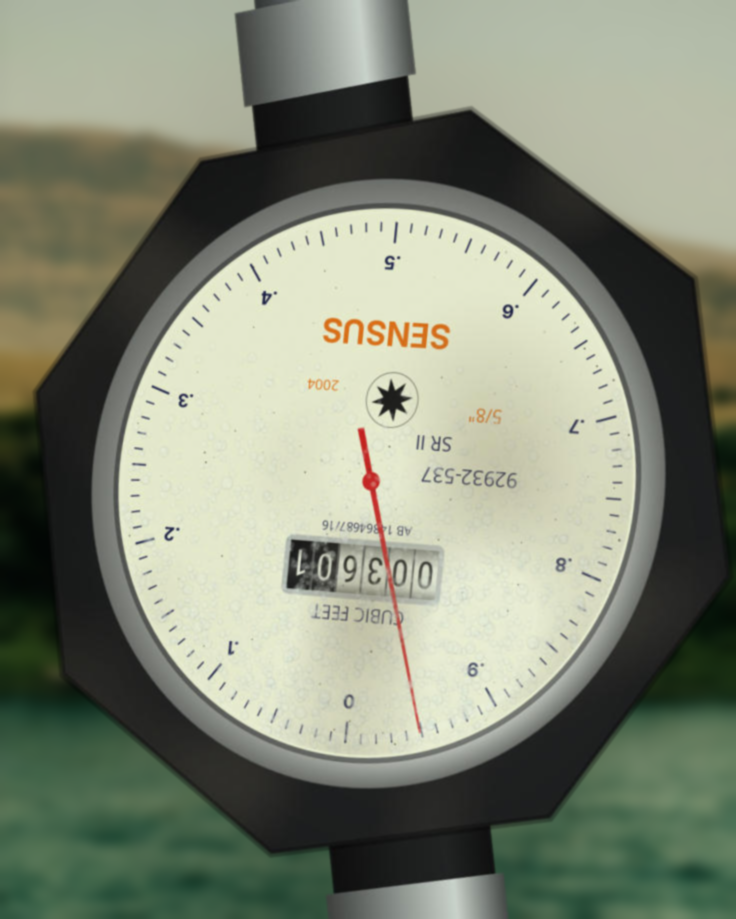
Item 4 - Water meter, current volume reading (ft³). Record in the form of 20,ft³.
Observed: 3600.95,ft³
